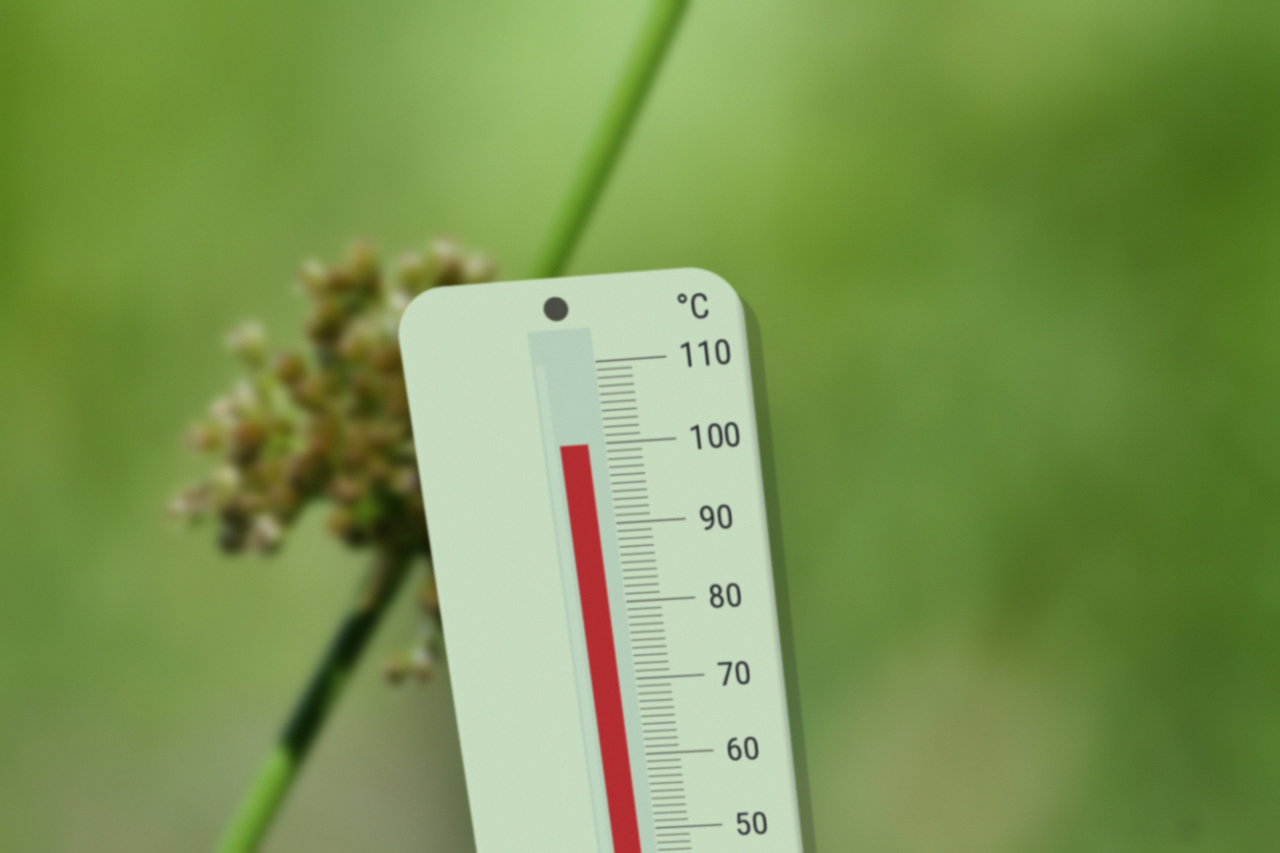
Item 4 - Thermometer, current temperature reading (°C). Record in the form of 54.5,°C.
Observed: 100,°C
